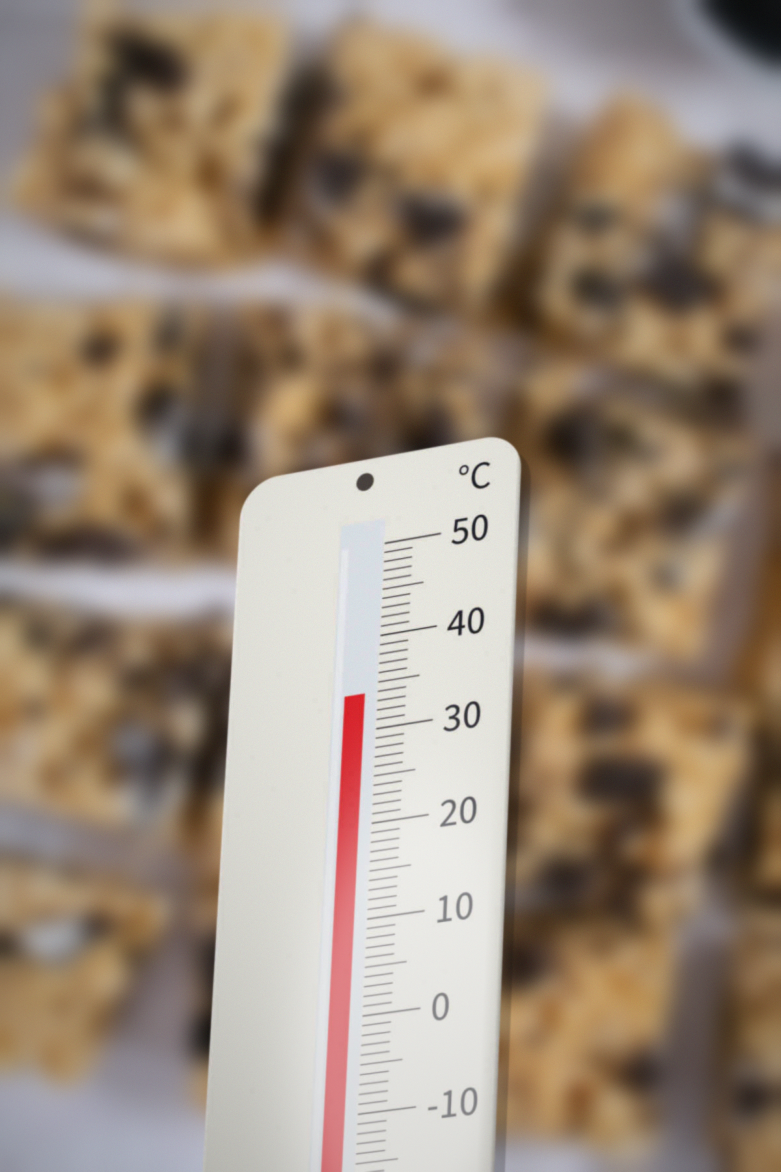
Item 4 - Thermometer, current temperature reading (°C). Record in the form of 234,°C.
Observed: 34,°C
